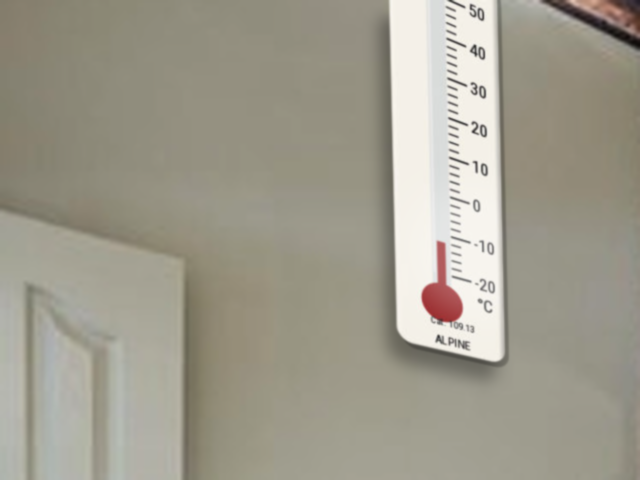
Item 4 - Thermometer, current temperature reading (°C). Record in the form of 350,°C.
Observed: -12,°C
